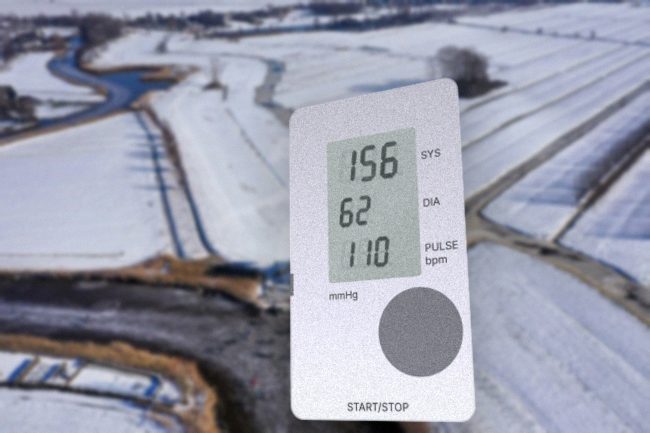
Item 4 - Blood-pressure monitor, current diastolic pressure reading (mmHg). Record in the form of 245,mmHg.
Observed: 62,mmHg
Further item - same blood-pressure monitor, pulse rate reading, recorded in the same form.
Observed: 110,bpm
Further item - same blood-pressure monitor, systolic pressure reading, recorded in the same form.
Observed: 156,mmHg
